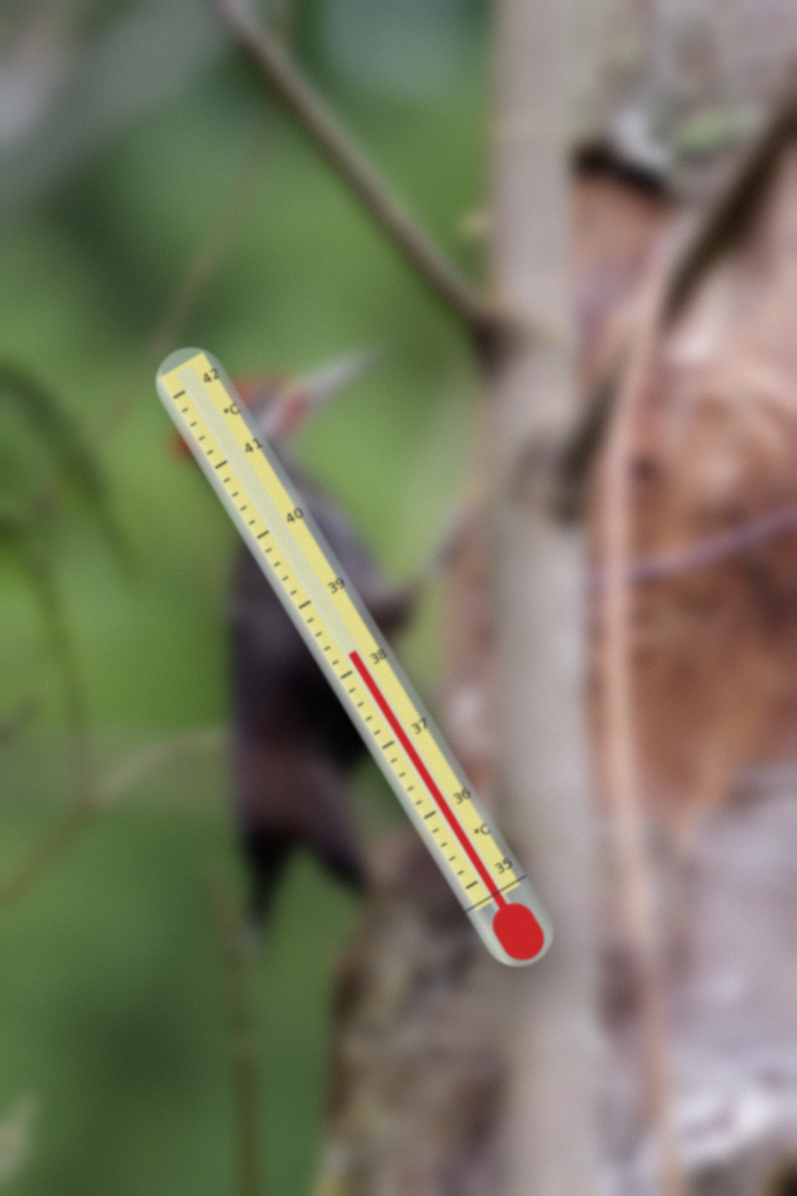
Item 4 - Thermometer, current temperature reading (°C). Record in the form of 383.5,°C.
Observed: 38.2,°C
